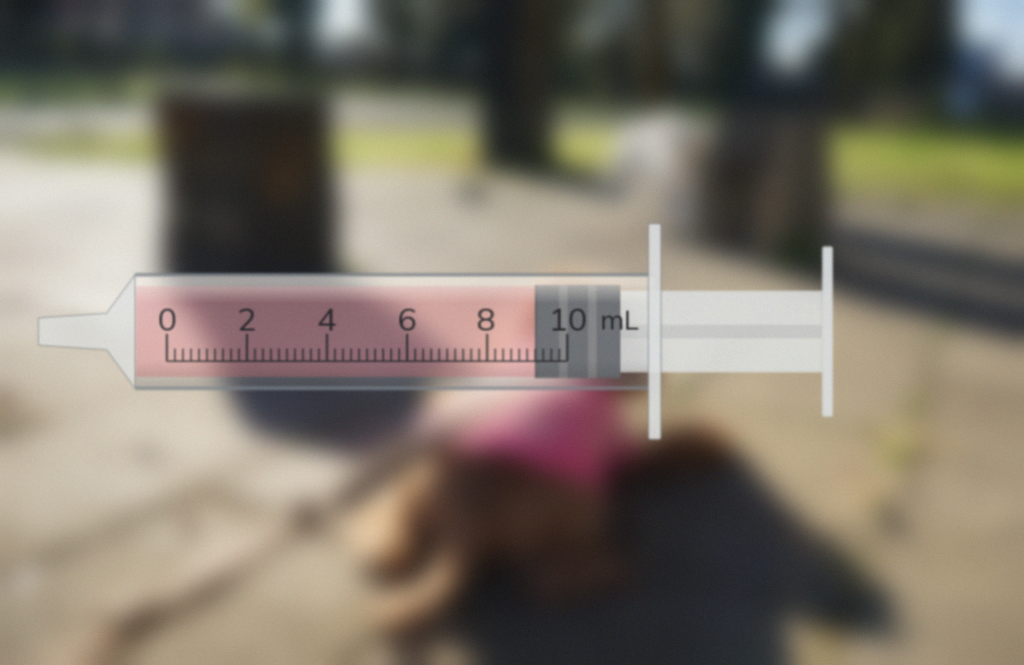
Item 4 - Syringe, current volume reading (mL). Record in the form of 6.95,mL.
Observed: 9.2,mL
